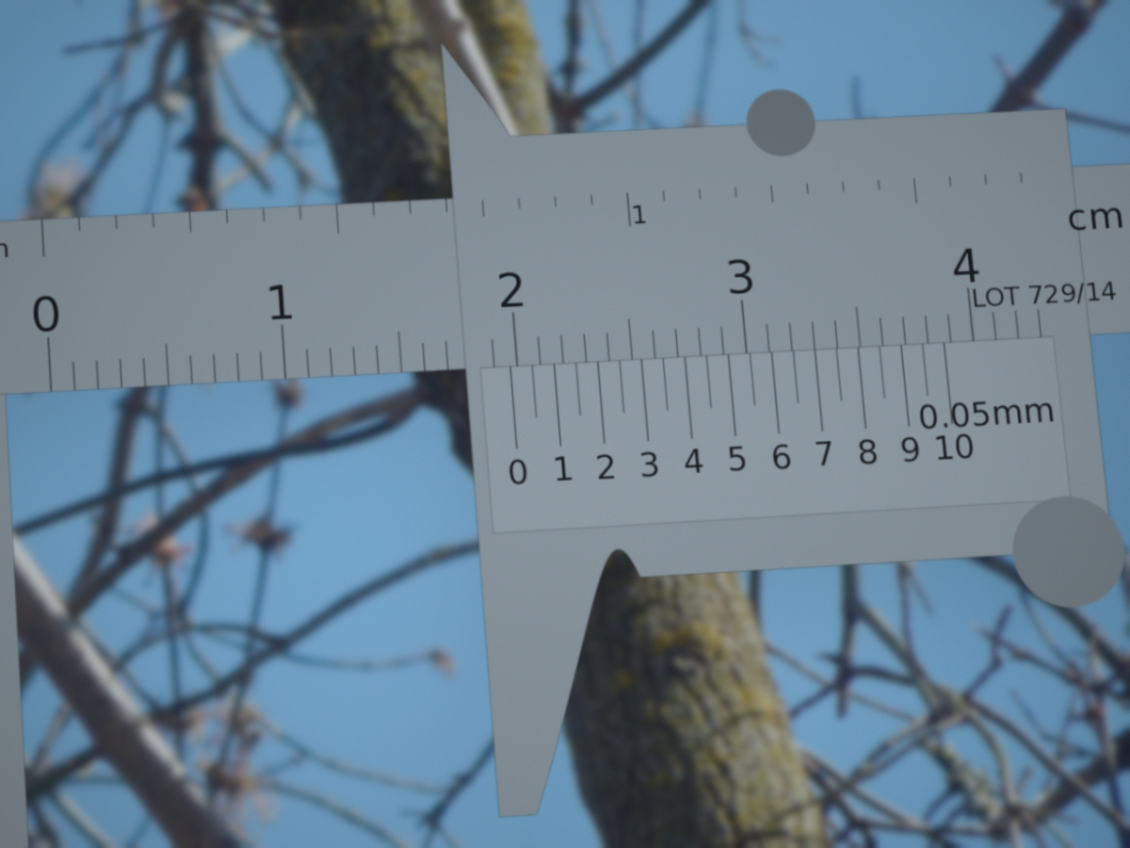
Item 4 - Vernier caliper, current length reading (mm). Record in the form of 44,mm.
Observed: 19.7,mm
